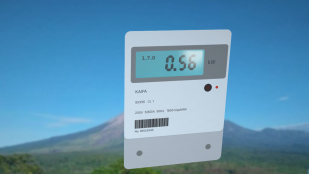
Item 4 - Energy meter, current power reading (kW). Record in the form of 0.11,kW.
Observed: 0.56,kW
